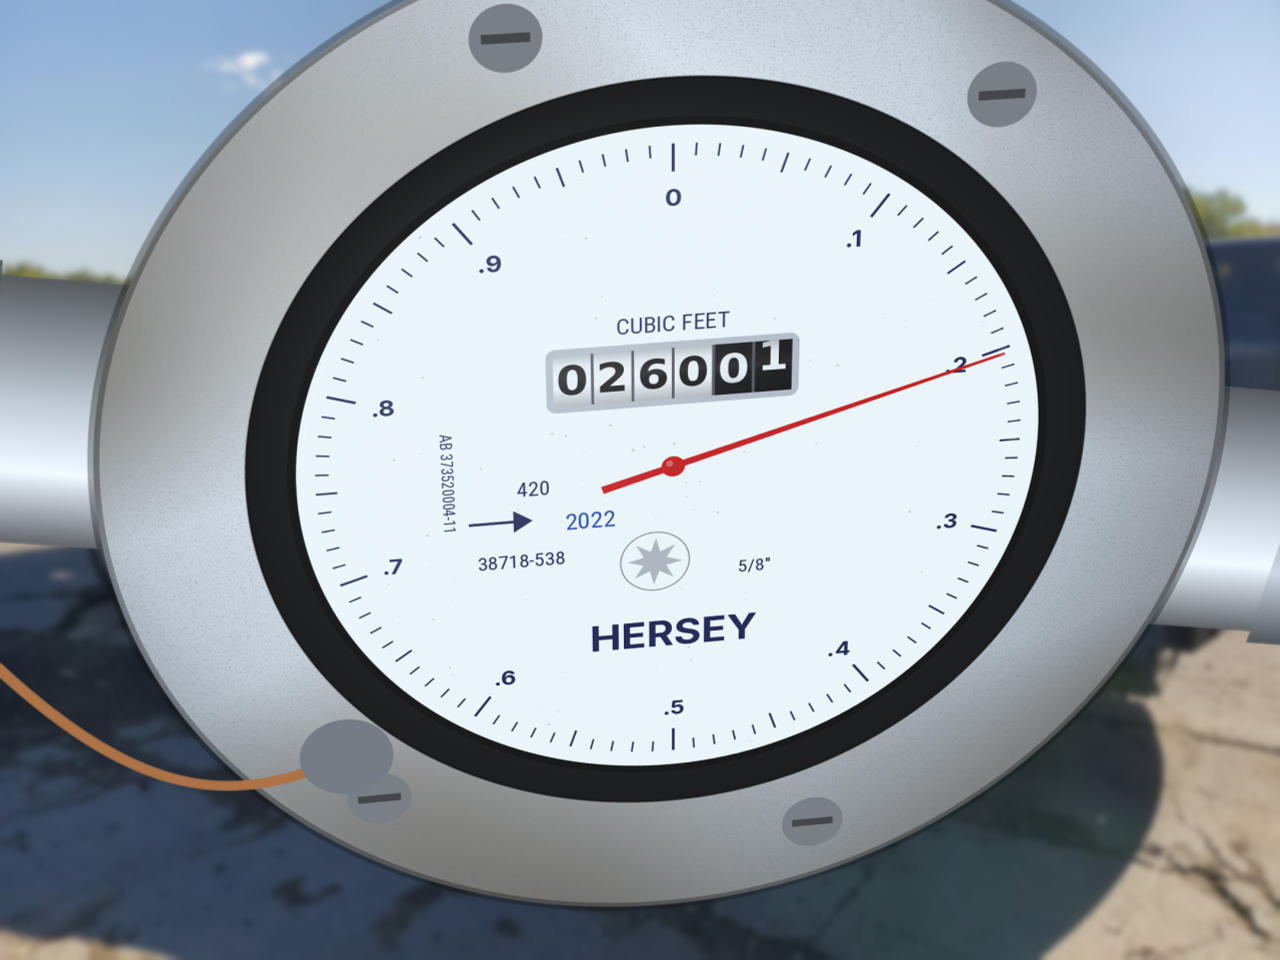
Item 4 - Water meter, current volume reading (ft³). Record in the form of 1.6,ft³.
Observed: 26001.20,ft³
